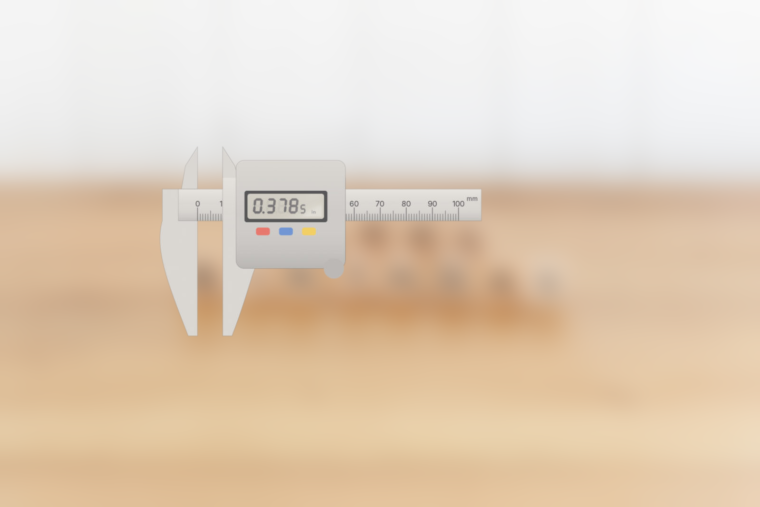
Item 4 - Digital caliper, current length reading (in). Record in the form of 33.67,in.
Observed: 0.3785,in
